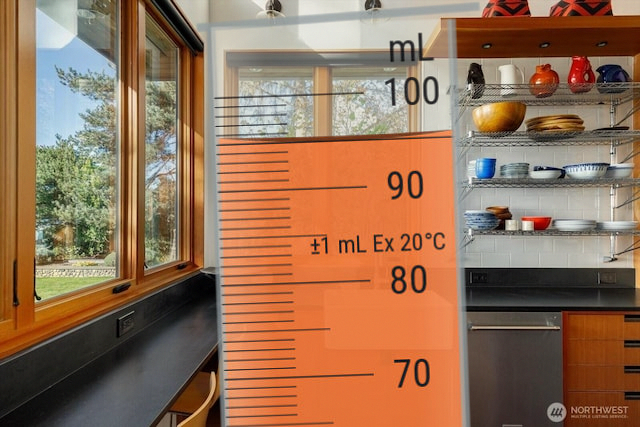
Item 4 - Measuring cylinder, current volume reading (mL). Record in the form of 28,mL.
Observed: 95,mL
